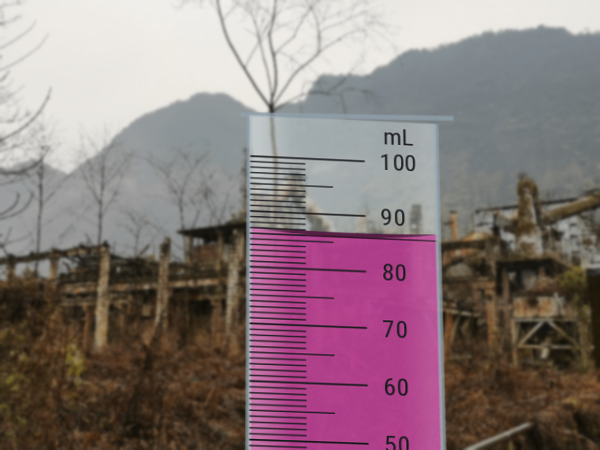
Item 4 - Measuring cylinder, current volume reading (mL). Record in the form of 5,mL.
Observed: 86,mL
